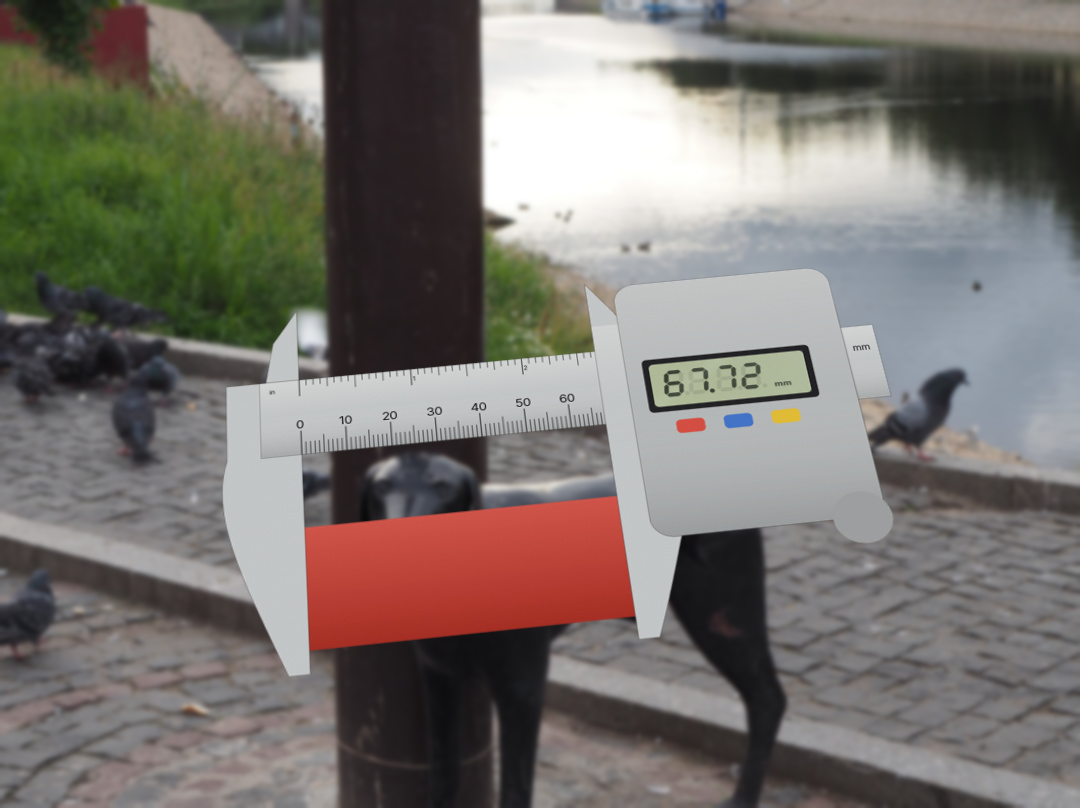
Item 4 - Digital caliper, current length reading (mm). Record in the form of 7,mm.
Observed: 67.72,mm
